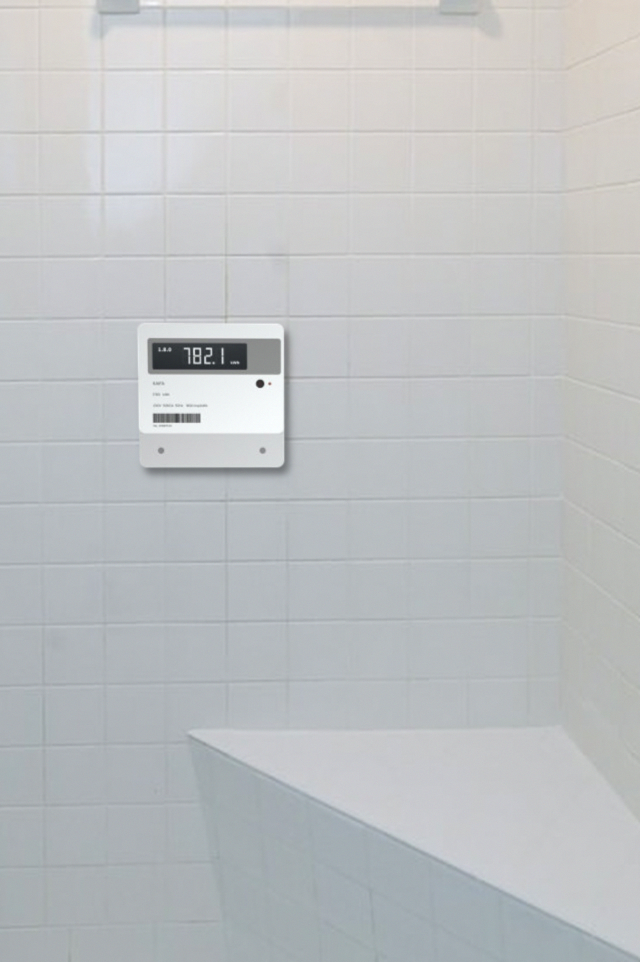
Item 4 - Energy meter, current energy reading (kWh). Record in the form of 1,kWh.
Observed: 782.1,kWh
